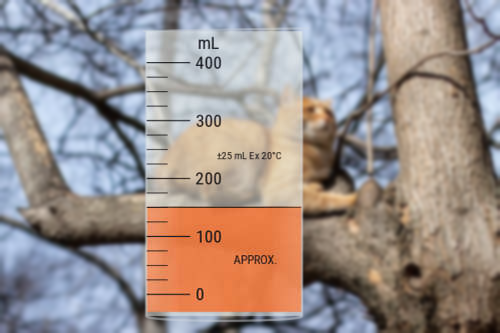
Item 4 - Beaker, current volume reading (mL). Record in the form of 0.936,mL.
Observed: 150,mL
